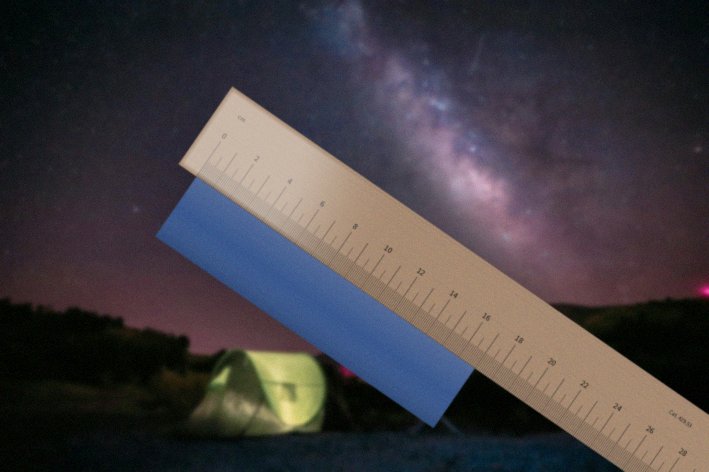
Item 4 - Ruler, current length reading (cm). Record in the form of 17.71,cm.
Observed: 17,cm
